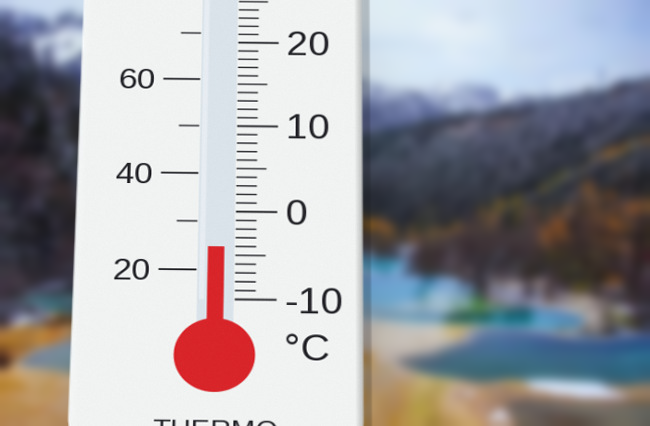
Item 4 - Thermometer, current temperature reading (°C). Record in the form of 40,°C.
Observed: -4,°C
